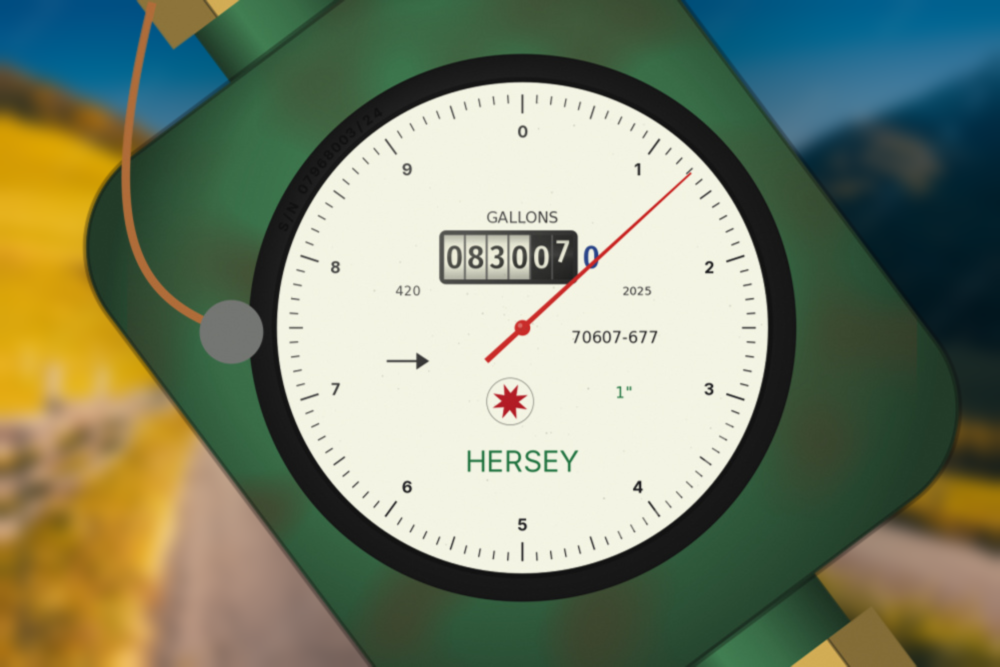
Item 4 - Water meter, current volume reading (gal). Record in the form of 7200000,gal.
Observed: 830071.3,gal
